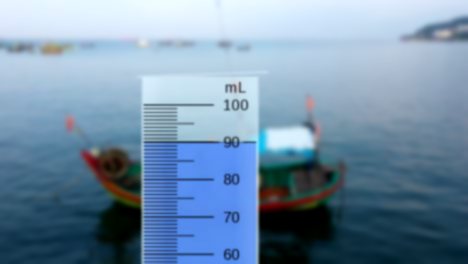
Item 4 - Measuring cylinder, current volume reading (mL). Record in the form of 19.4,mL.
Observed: 90,mL
